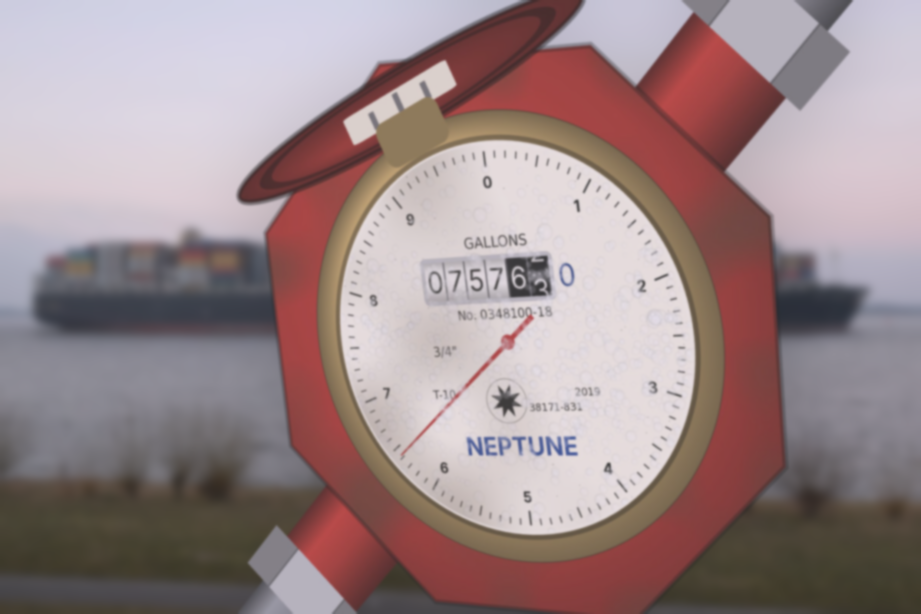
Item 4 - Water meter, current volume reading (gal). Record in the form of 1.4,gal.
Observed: 757626.4,gal
